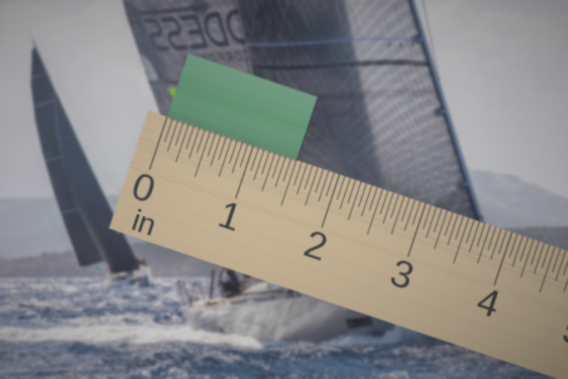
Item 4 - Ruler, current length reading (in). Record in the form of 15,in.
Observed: 1.5,in
